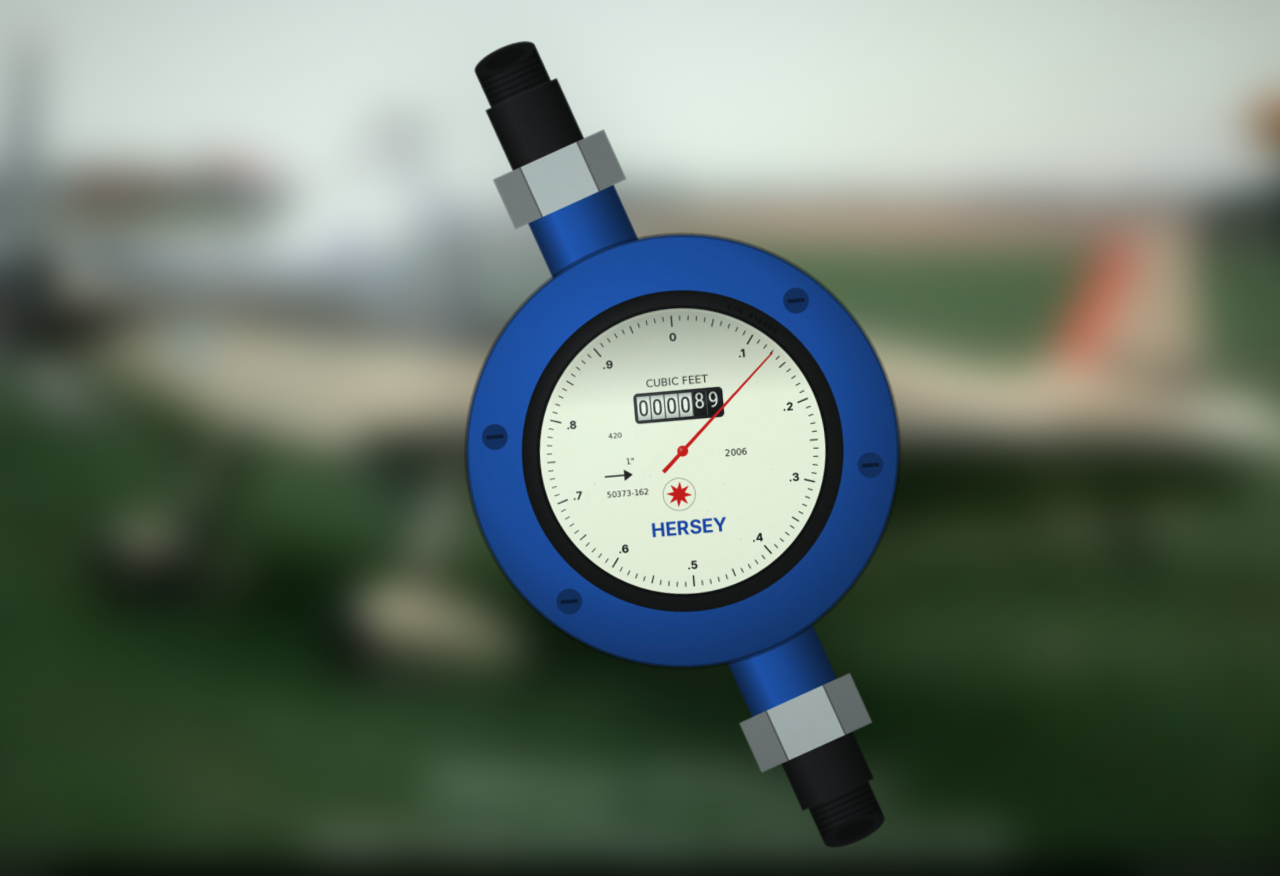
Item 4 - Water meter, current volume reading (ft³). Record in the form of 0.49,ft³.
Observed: 89.13,ft³
